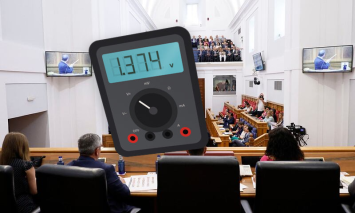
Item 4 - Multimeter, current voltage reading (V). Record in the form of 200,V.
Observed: 1.374,V
